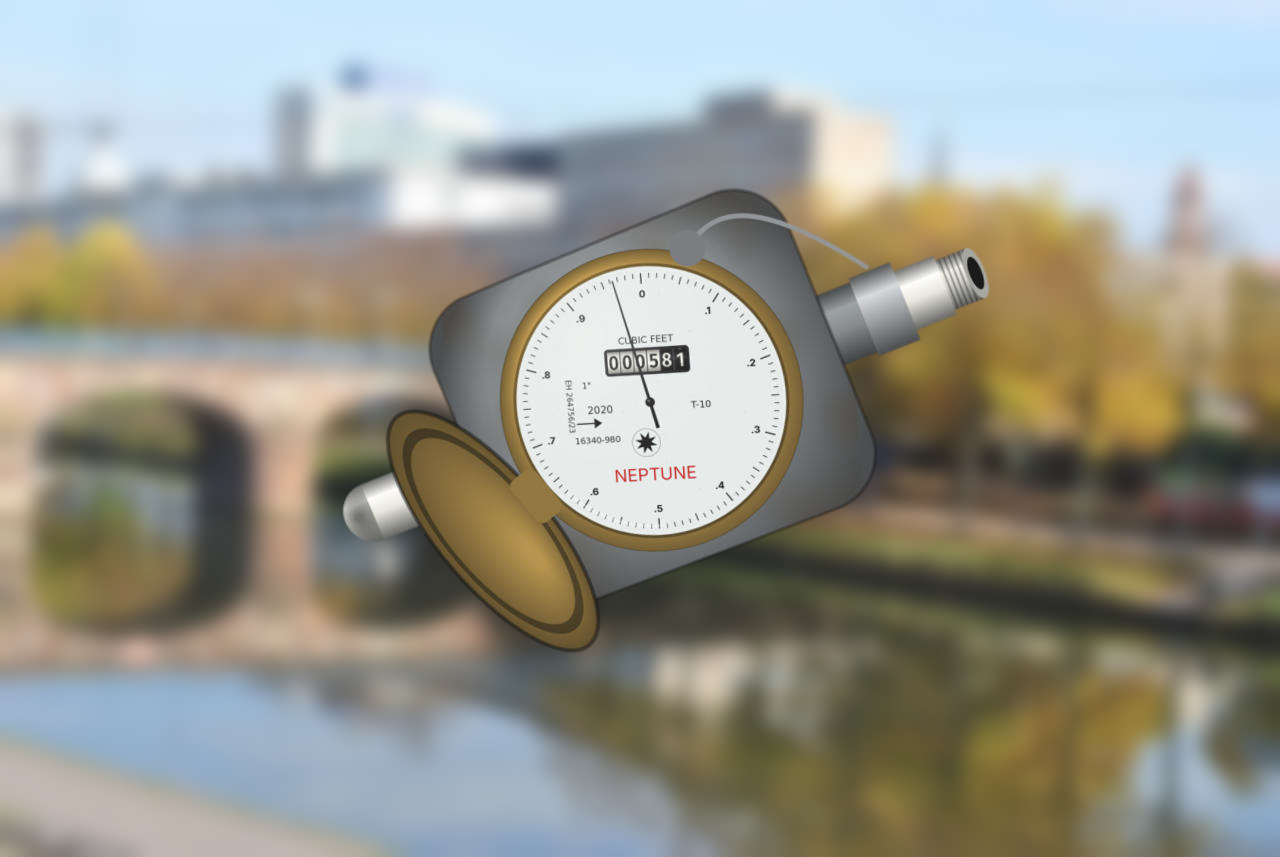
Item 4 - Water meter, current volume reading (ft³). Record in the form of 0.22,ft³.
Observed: 580.96,ft³
